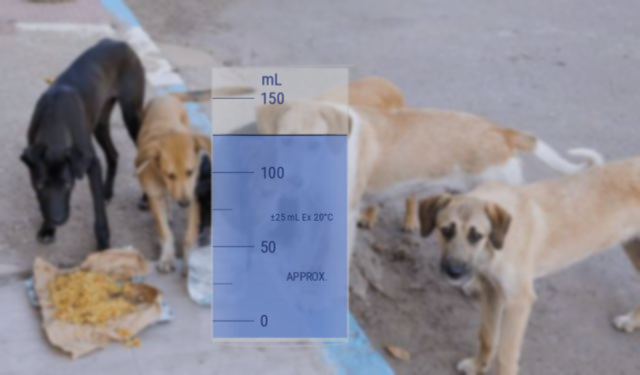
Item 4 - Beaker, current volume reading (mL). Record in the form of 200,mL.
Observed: 125,mL
